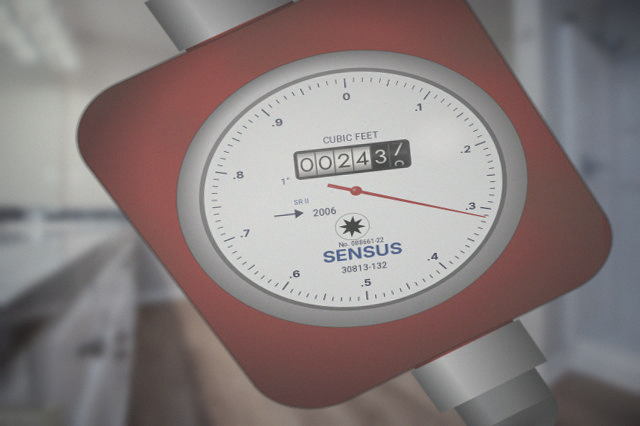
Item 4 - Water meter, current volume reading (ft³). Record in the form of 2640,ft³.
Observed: 2437.31,ft³
